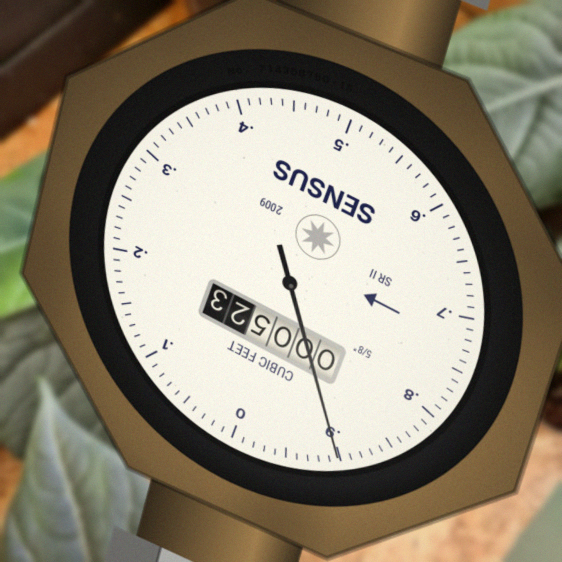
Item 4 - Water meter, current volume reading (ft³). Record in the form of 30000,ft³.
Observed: 522.90,ft³
